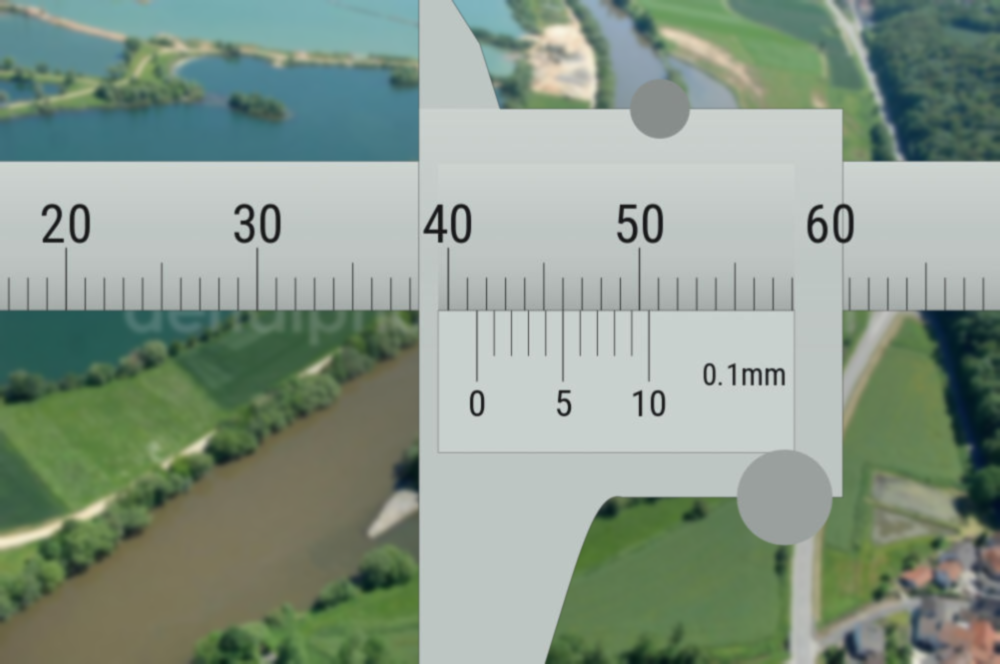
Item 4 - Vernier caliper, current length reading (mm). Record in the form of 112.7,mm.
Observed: 41.5,mm
